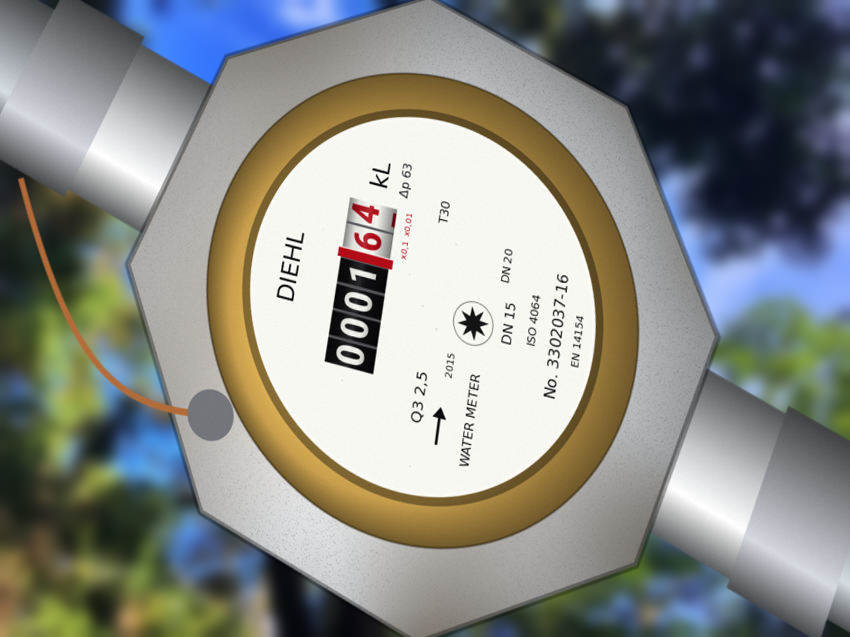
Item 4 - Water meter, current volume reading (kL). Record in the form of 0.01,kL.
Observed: 1.64,kL
